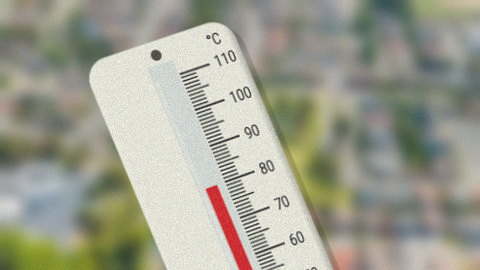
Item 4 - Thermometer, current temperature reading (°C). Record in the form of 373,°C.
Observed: 80,°C
